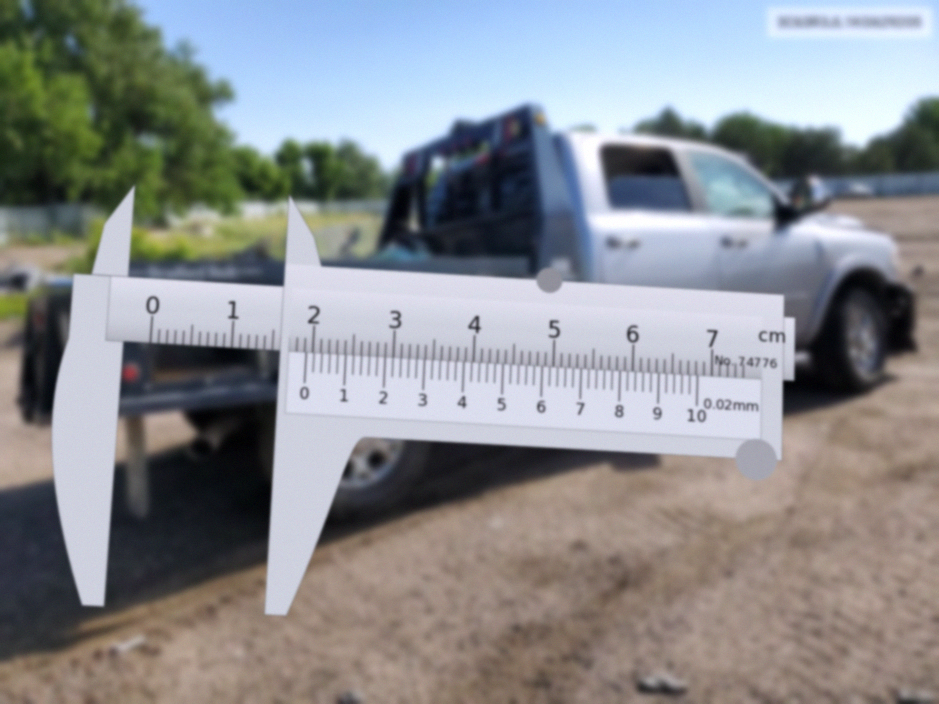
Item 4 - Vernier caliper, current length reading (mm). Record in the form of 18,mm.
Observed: 19.2,mm
